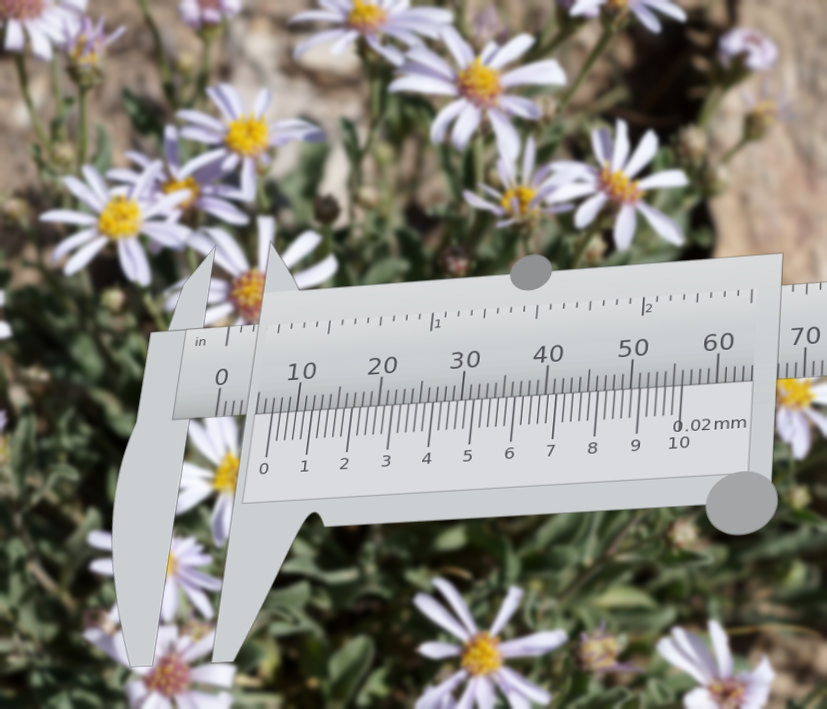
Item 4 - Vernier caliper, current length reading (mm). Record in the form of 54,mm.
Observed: 7.0,mm
